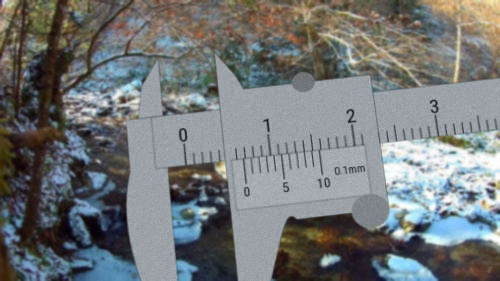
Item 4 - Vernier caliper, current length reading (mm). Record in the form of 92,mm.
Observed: 6.8,mm
